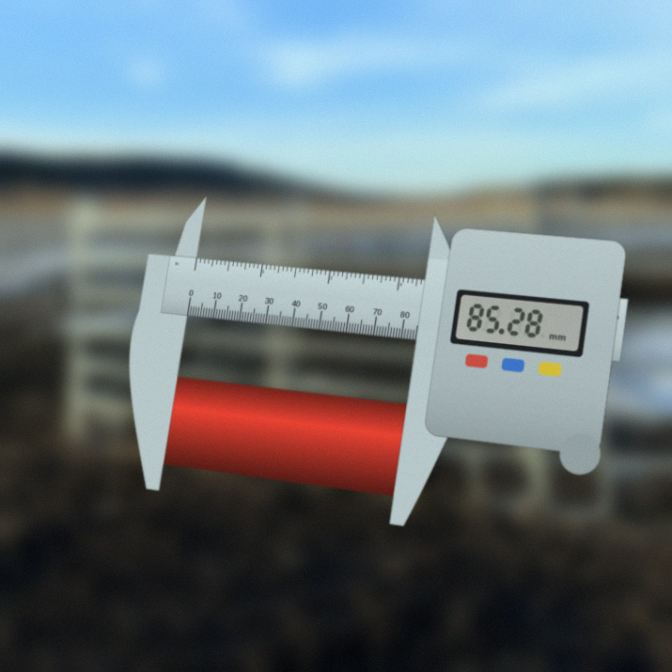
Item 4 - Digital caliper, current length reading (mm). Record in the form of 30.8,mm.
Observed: 85.28,mm
